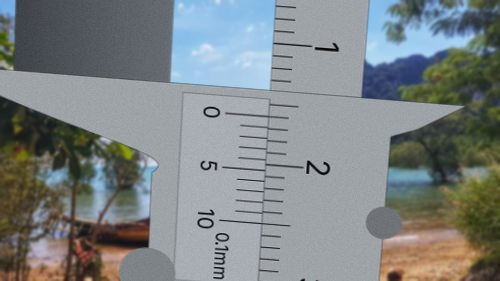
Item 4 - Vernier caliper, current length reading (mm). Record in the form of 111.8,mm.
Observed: 16.0,mm
